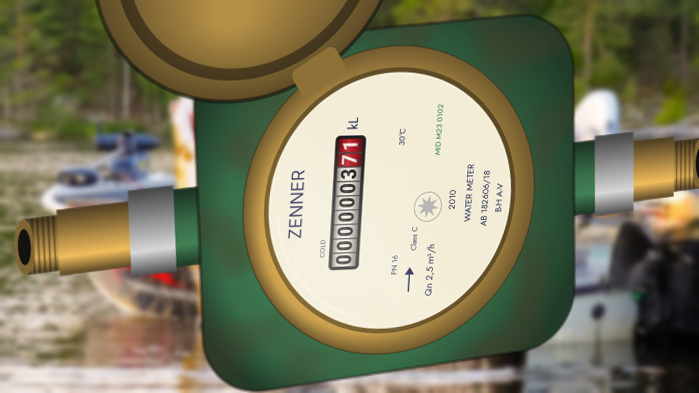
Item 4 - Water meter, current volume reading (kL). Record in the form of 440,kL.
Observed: 3.71,kL
